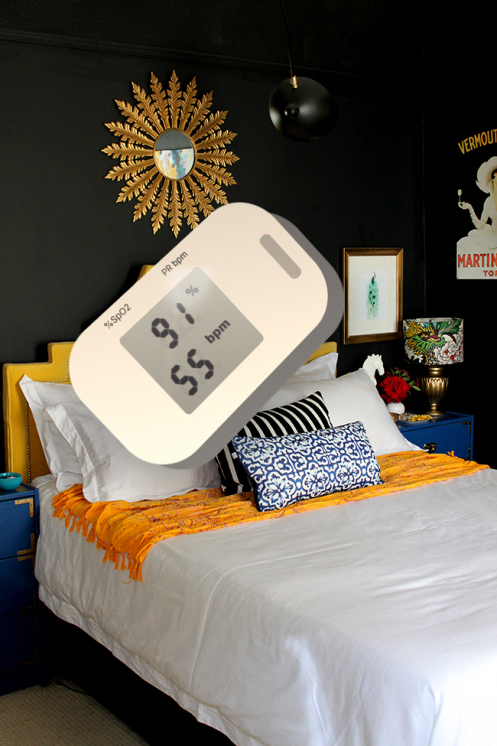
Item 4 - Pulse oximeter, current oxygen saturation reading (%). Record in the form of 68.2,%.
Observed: 91,%
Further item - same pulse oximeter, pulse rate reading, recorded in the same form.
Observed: 55,bpm
